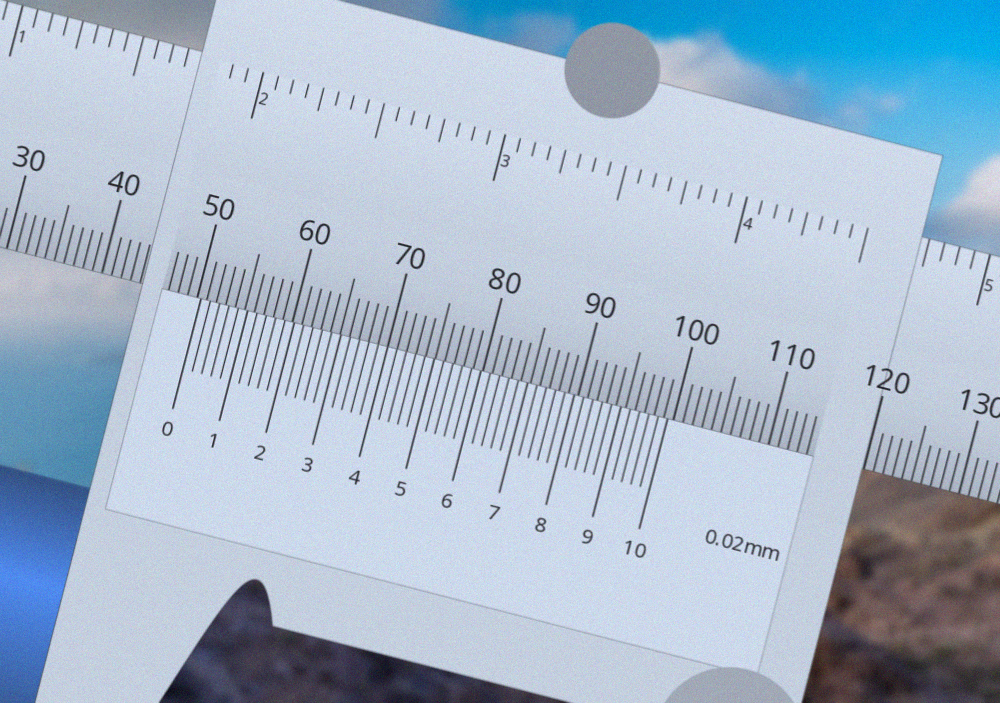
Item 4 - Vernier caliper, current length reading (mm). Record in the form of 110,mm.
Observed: 50.4,mm
